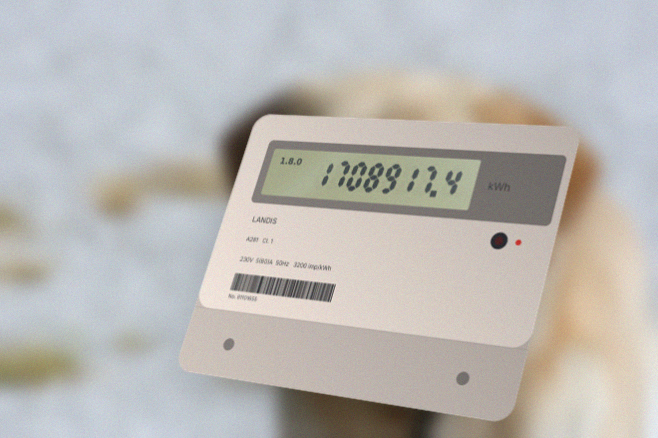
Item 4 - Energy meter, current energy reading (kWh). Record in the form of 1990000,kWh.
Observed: 1708917.4,kWh
